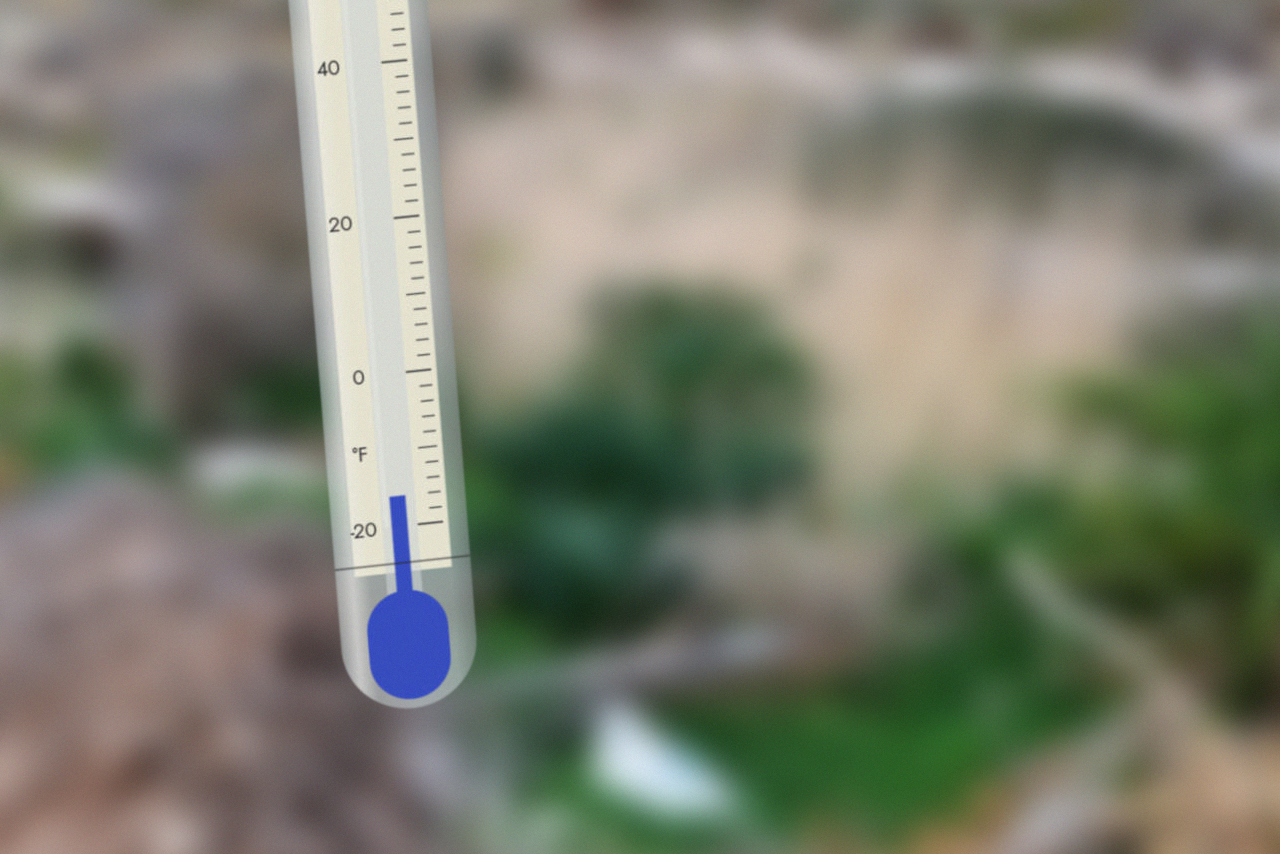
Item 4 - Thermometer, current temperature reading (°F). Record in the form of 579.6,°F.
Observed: -16,°F
